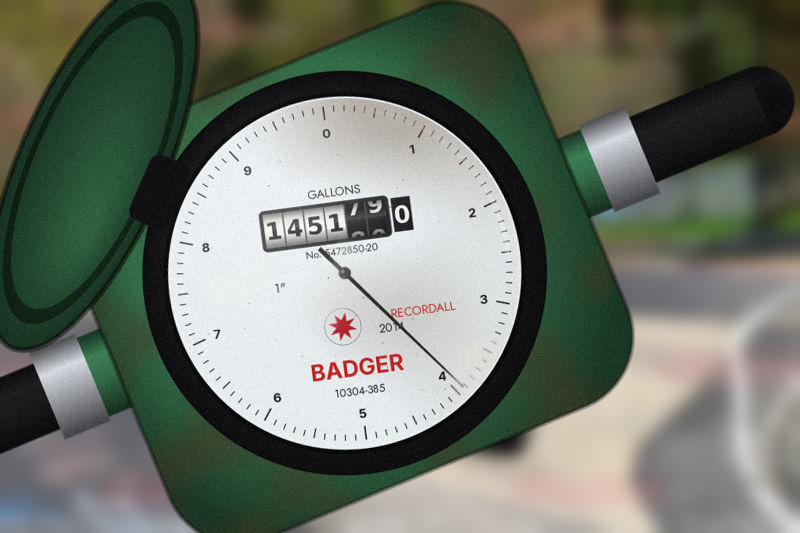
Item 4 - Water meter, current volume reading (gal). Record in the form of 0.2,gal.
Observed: 1451793.9,gal
